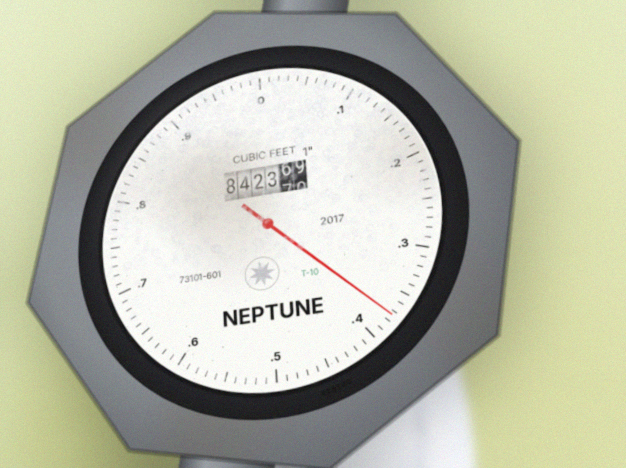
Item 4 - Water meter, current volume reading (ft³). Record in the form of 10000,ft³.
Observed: 842369.37,ft³
